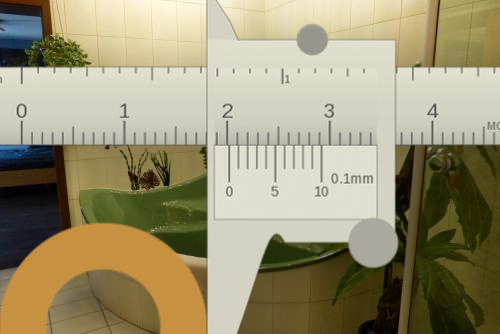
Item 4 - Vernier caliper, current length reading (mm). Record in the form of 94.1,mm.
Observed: 20.2,mm
